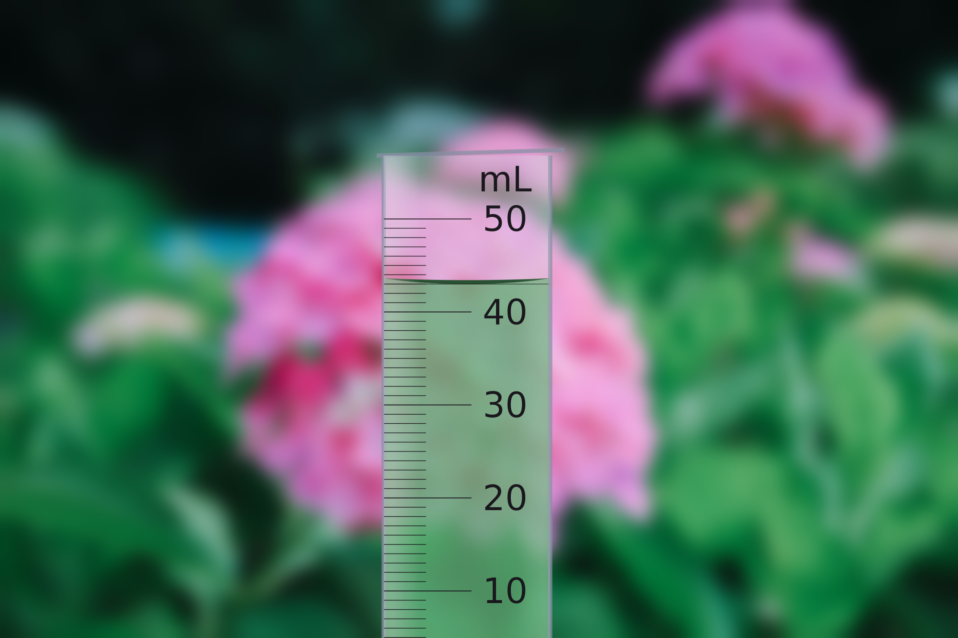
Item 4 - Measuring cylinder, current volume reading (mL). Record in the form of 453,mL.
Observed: 43,mL
